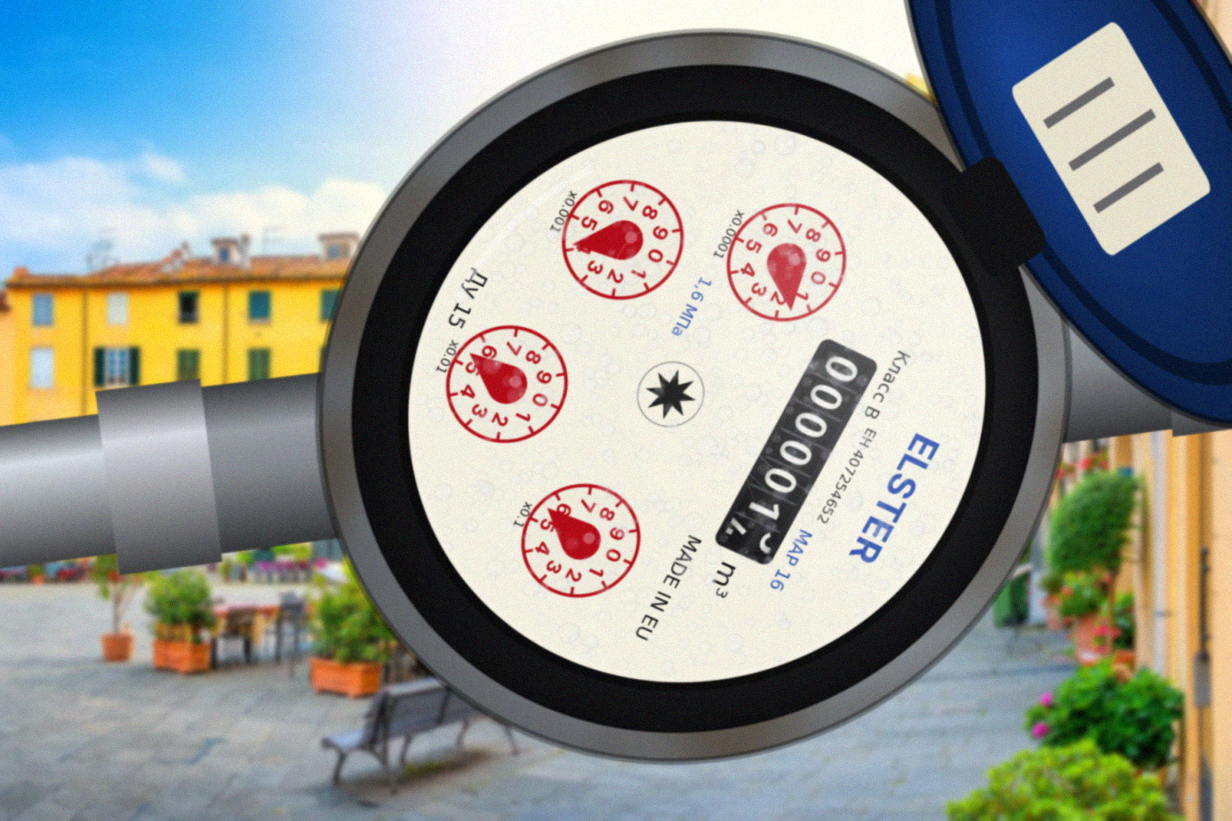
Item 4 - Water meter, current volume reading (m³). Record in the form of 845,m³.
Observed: 13.5541,m³
